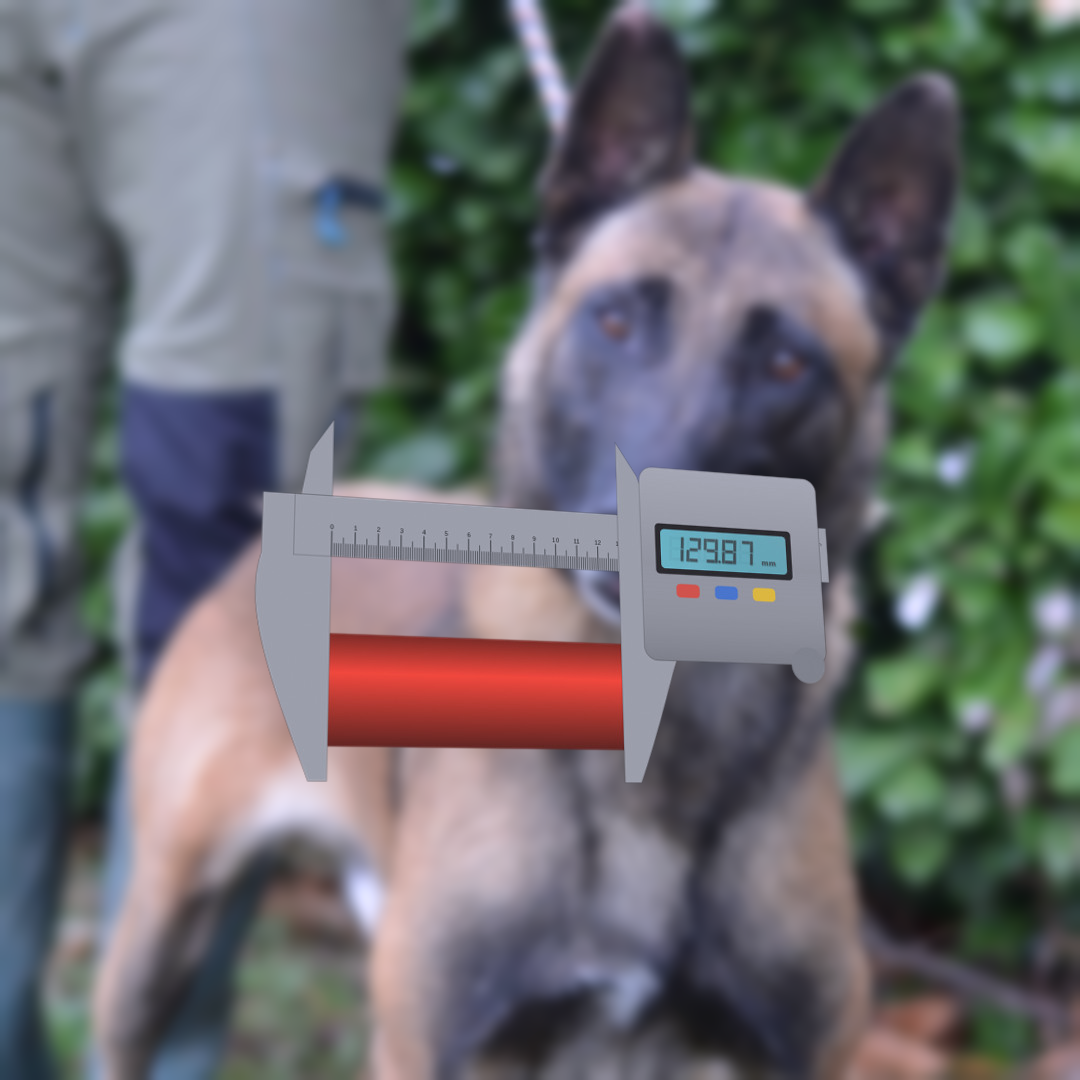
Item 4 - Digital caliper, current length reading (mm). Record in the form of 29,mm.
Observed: 129.87,mm
